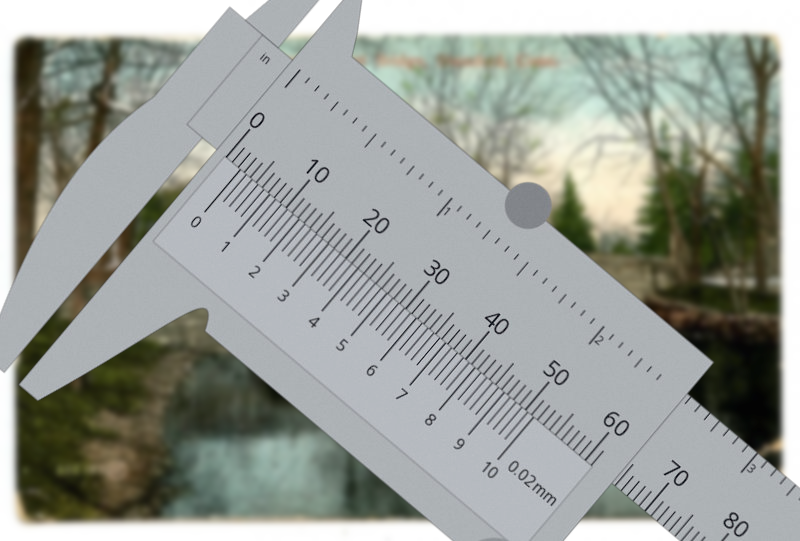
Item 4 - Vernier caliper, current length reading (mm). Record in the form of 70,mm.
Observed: 2.4,mm
